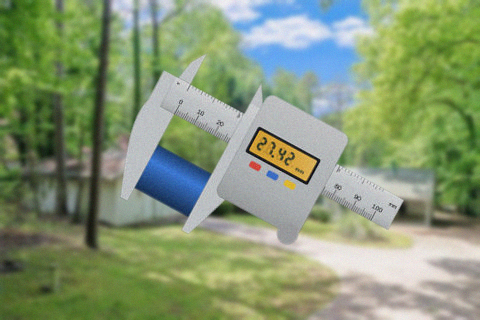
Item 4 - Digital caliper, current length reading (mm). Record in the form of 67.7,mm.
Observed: 27.42,mm
